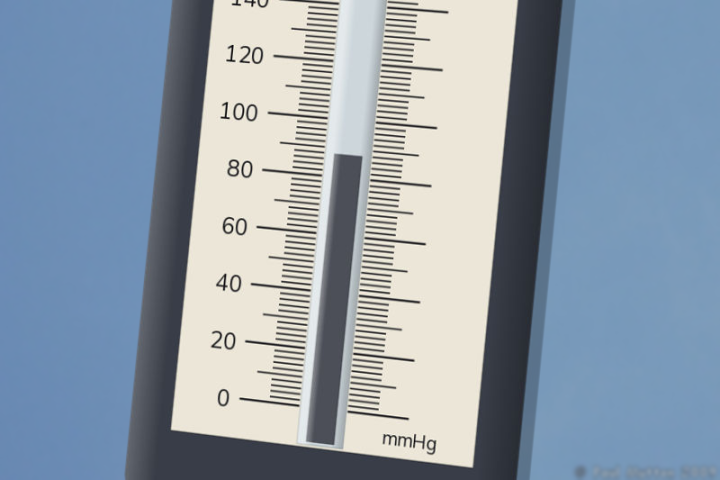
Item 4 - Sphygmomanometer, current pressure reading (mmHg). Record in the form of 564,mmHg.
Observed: 88,mmHg
